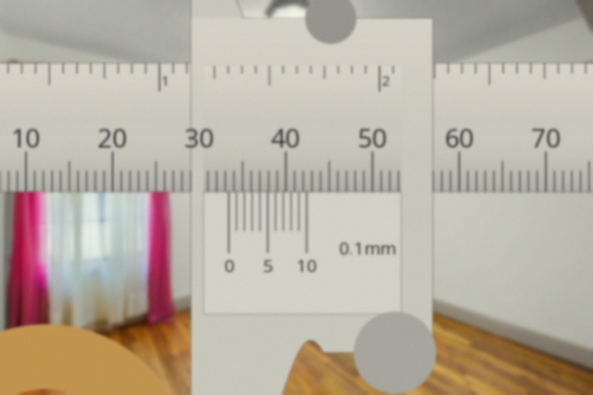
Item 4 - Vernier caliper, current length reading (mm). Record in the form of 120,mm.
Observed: 33.4,mm
